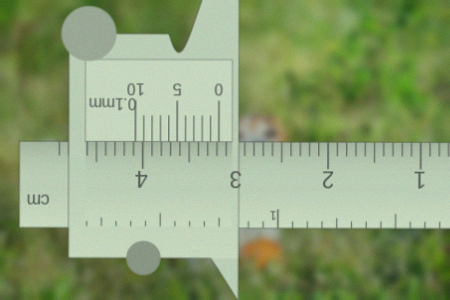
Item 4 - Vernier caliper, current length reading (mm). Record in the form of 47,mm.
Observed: 31.8,mm
